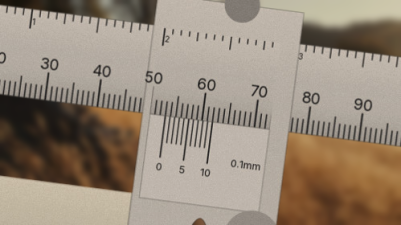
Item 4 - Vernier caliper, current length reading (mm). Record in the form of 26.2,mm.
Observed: 53.0,mm
